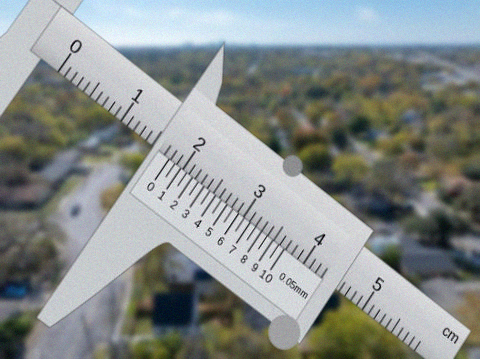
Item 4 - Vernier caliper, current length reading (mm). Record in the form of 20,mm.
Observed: 17.8,mm
